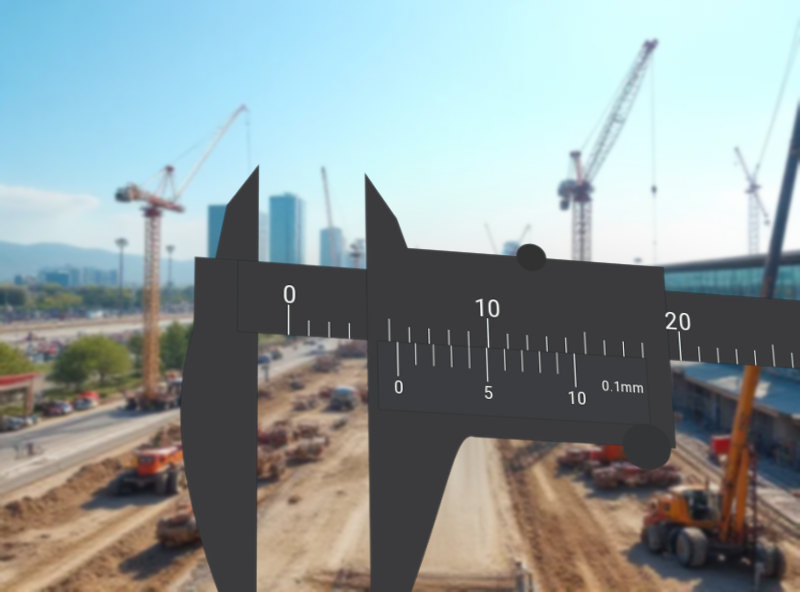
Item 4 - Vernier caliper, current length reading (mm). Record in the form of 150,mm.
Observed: 5.4,mm
